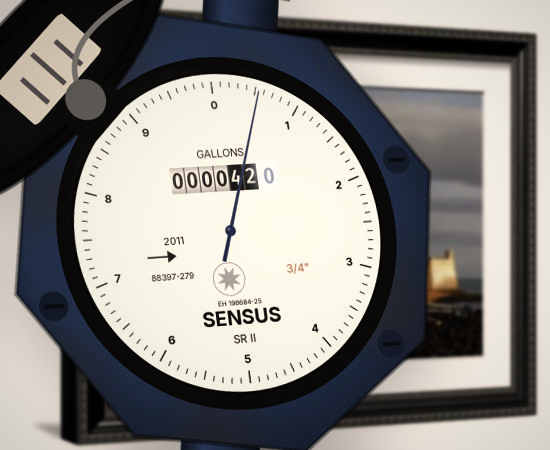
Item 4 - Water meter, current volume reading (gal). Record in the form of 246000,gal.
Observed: 420.5,gal
